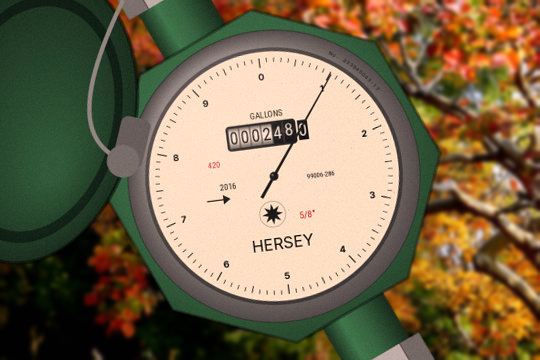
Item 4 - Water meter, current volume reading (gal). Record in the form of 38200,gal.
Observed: 2481.0,gal
